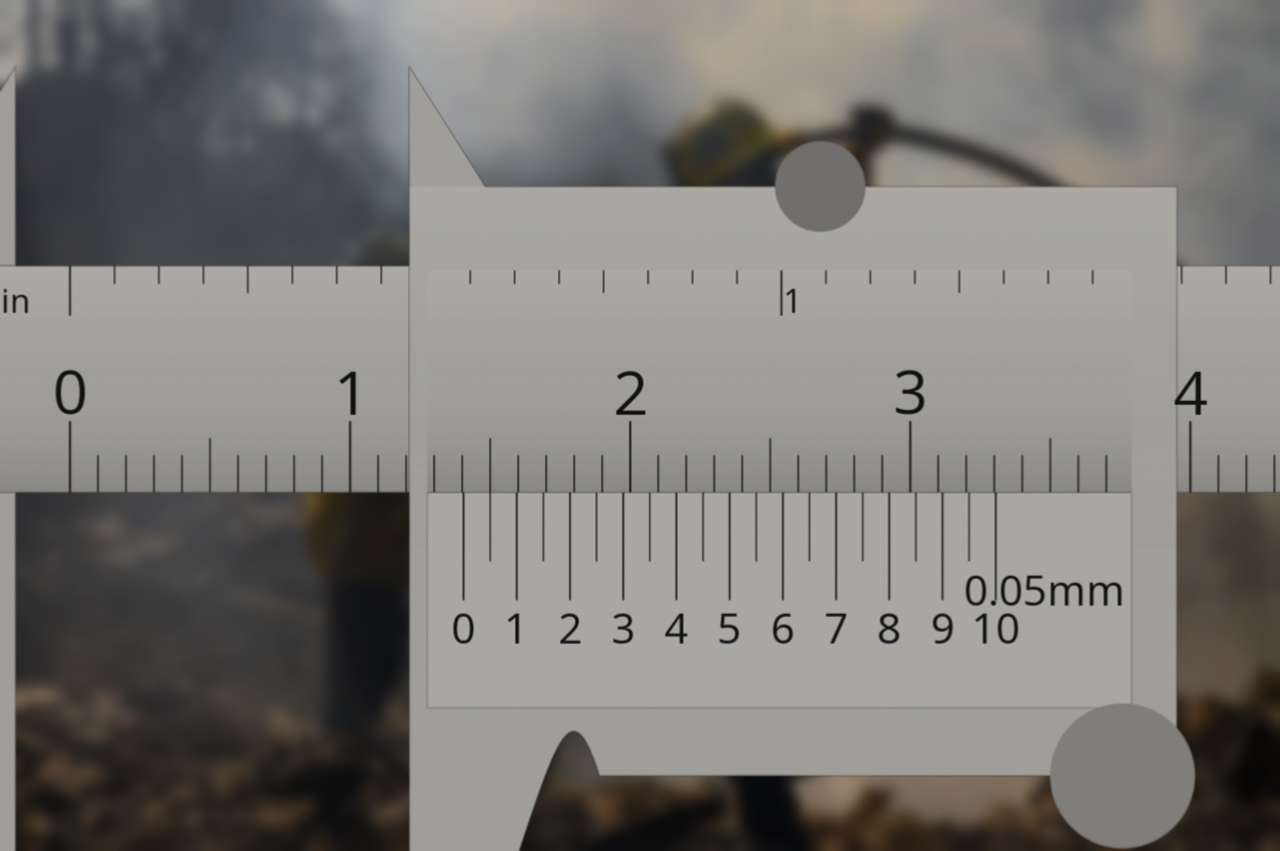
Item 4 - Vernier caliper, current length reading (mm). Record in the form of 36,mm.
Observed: 14.05,mm
